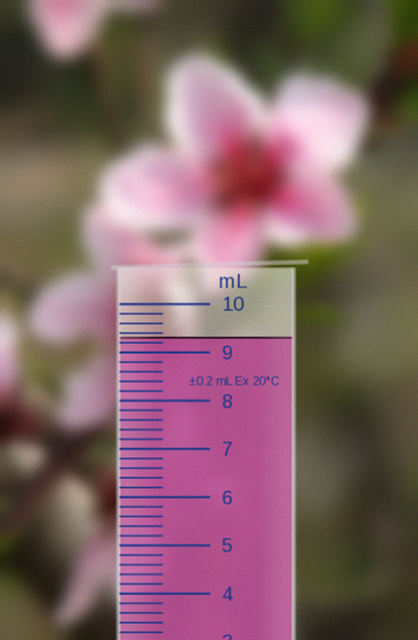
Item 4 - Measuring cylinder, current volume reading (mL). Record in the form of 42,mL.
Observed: 9.3,mL
